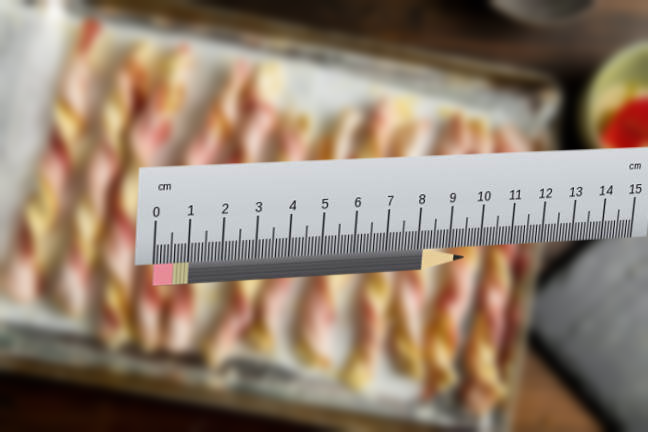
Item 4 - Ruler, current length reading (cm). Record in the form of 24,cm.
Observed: 9.5,cm
